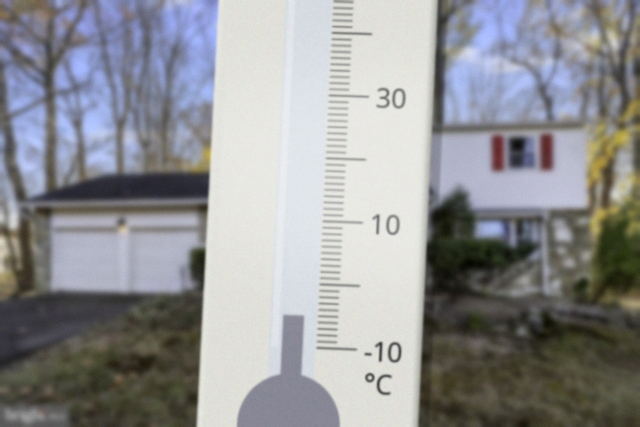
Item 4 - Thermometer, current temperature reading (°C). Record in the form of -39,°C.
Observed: -5,°C
